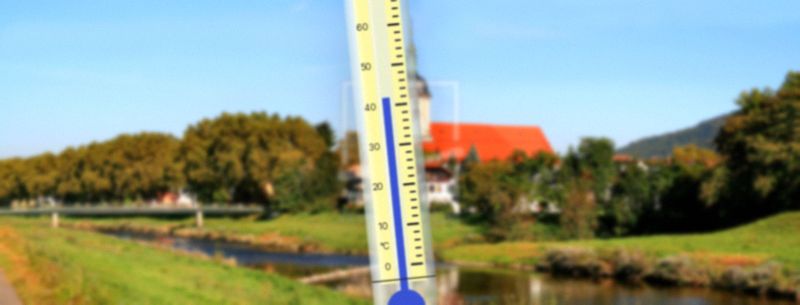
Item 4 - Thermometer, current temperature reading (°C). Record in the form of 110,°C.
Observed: 42,°C
